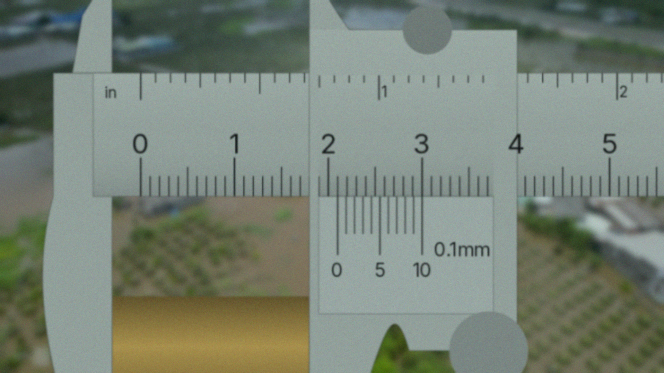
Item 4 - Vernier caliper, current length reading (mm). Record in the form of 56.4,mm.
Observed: 21.0,mm
